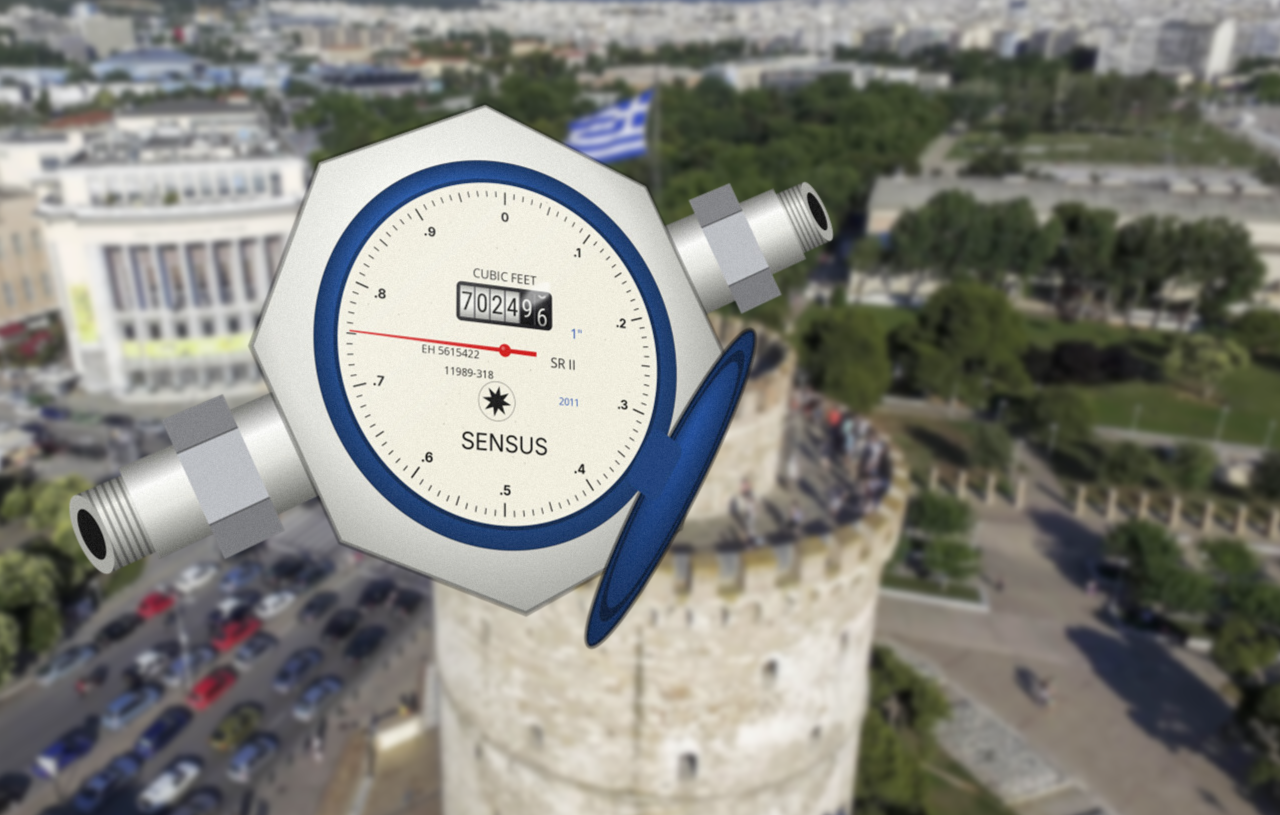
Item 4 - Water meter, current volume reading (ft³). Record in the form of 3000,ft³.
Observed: 702495.75,ft³
